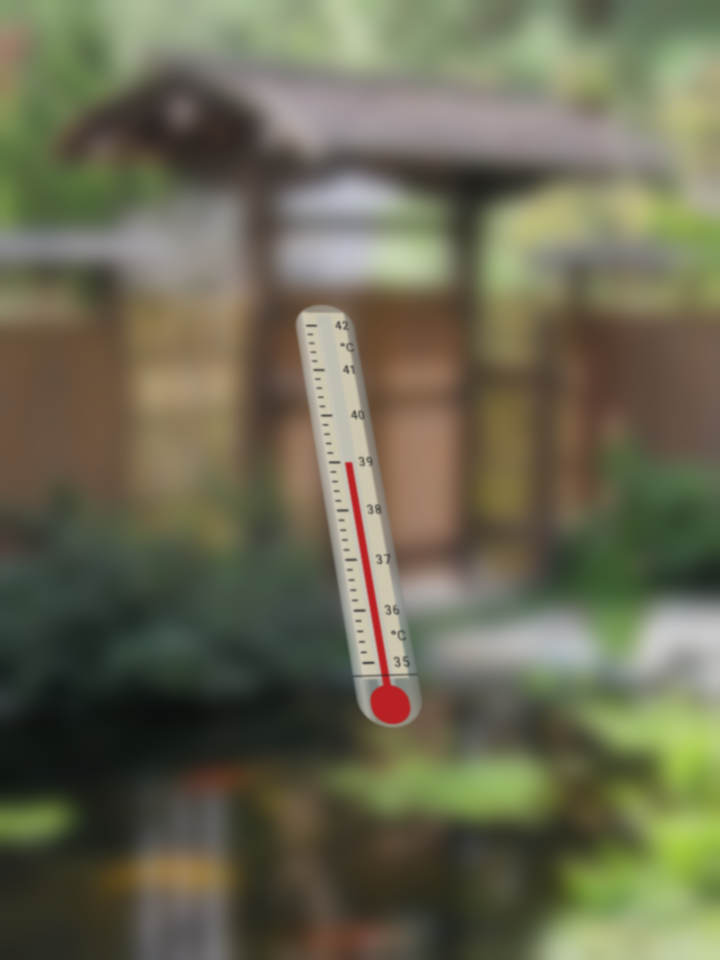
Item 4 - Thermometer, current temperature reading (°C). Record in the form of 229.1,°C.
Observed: 39,°C
